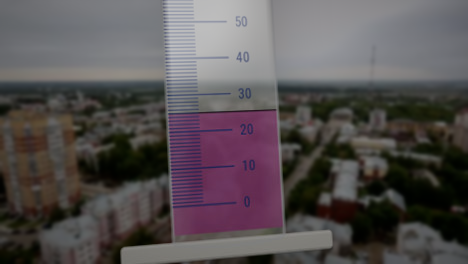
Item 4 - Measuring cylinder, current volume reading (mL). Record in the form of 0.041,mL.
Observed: 25,mL
